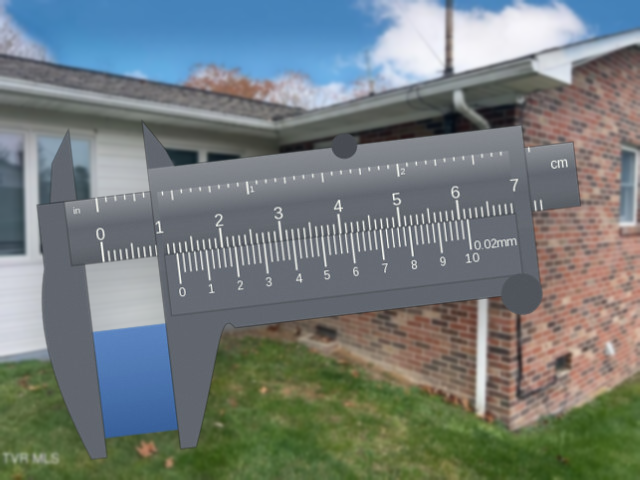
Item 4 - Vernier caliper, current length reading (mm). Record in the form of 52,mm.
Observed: 12.4,mm
